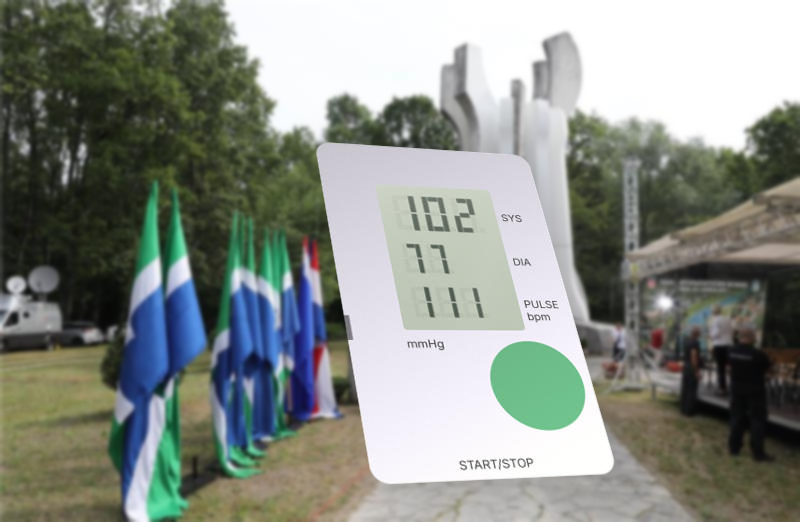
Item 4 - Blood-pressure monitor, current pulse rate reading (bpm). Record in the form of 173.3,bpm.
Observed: 111,bpm
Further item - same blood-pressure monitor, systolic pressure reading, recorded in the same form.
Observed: 102,mmHg
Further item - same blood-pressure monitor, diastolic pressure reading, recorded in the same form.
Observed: 77,mmHg
